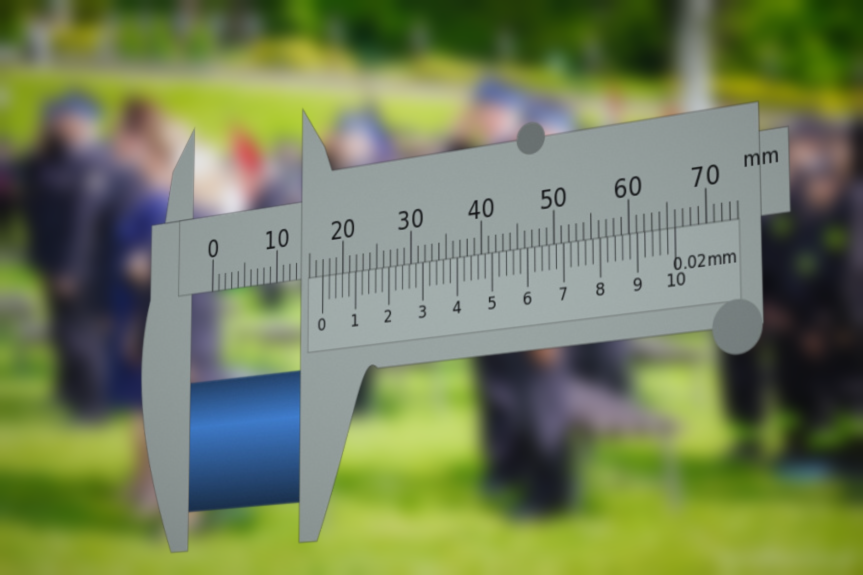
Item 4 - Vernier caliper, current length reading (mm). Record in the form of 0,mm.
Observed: 17.0,mm
